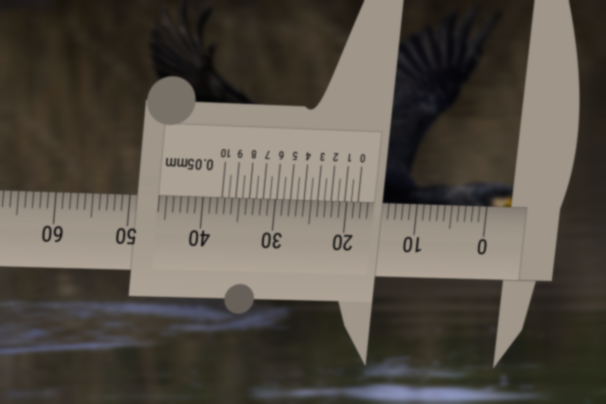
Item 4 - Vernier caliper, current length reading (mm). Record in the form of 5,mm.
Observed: 18.4,mm
